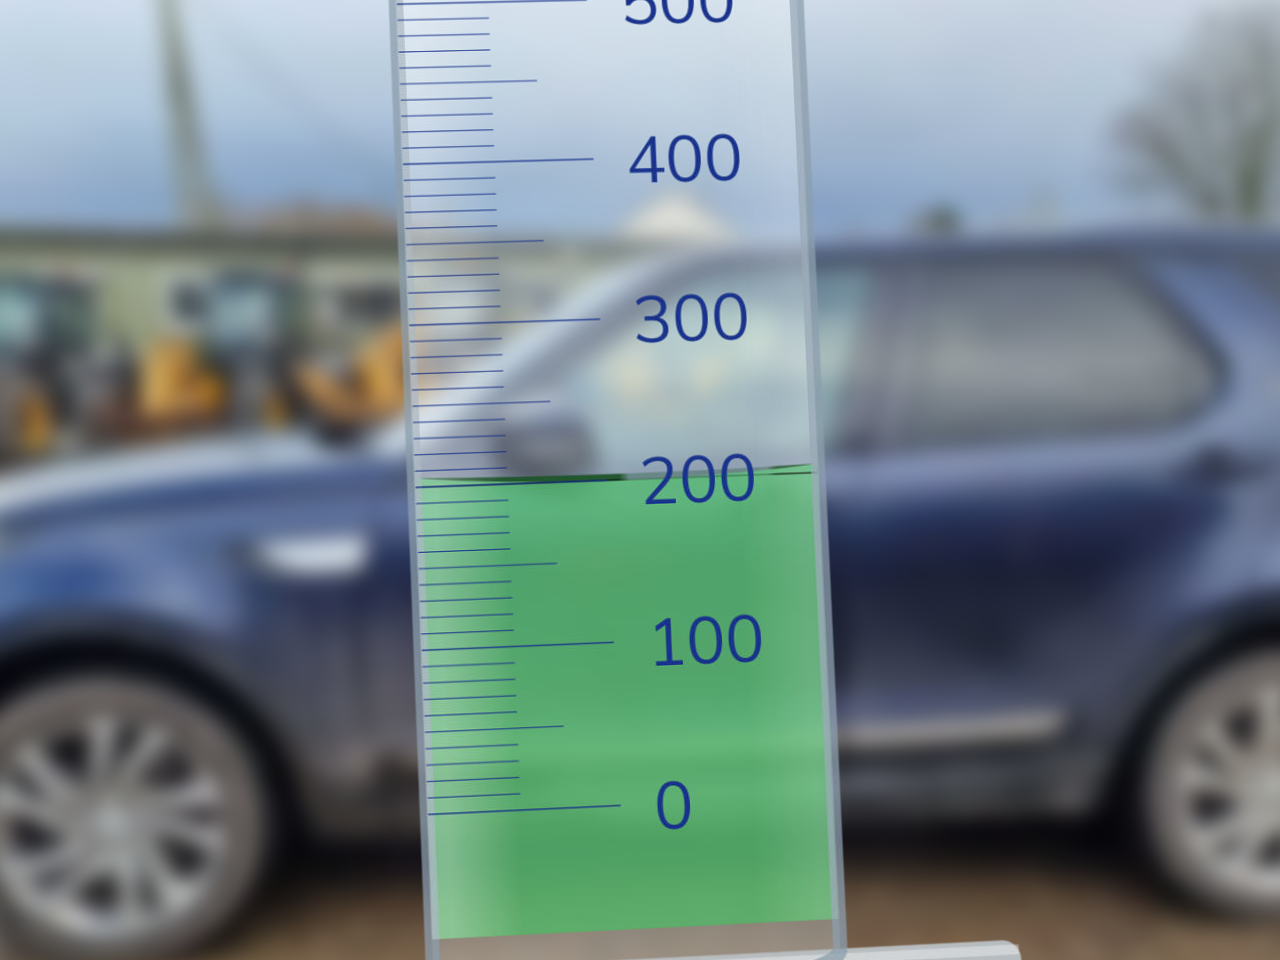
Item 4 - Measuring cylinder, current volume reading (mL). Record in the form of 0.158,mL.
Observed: 200,mL
